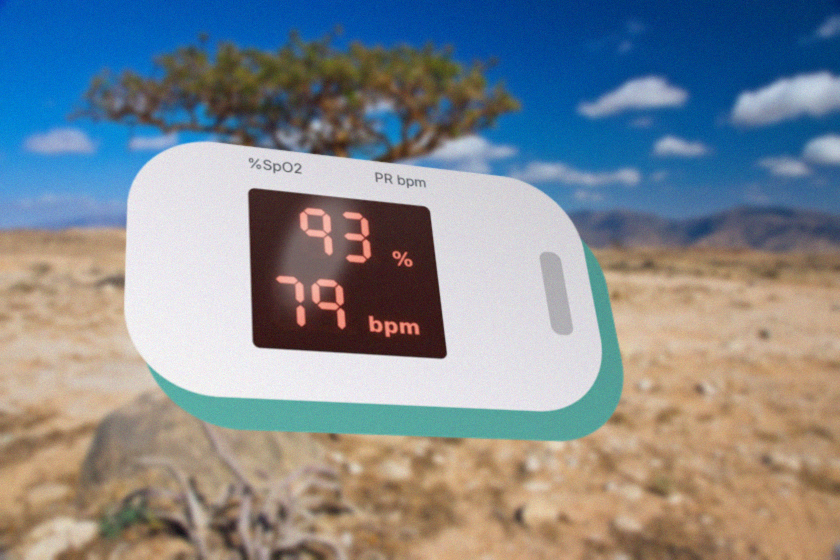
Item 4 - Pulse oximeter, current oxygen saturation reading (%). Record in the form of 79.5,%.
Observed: 93,%
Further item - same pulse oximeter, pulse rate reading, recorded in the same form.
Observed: 79,bpm
